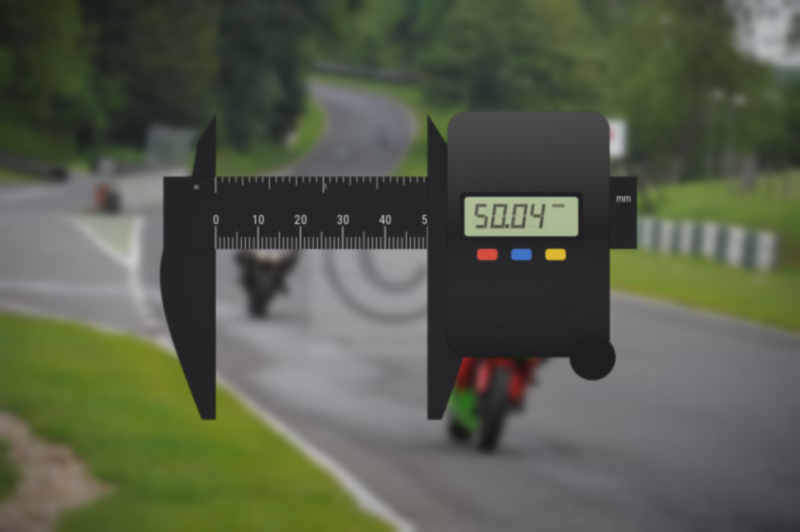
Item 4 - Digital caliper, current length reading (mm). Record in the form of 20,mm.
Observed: 50.04,mm
